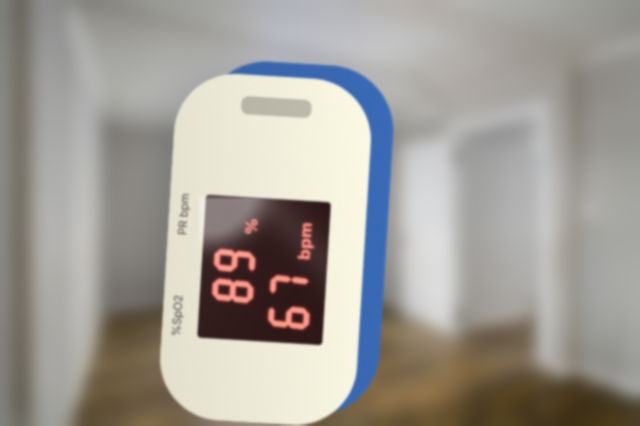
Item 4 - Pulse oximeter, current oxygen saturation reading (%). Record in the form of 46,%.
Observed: 89,%
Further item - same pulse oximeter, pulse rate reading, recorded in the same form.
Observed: 67,bpm
